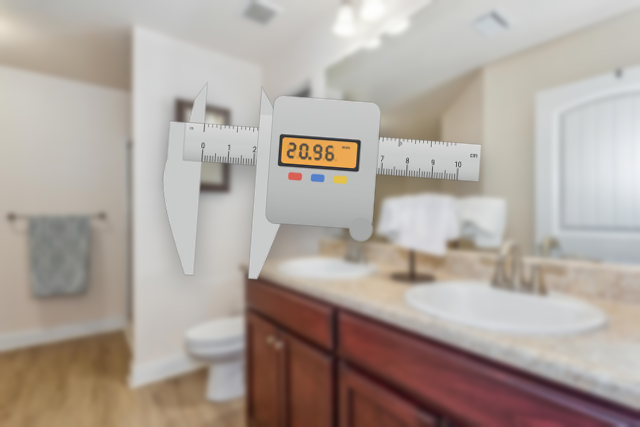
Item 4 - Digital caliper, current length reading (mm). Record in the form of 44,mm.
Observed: 20.96,mm
